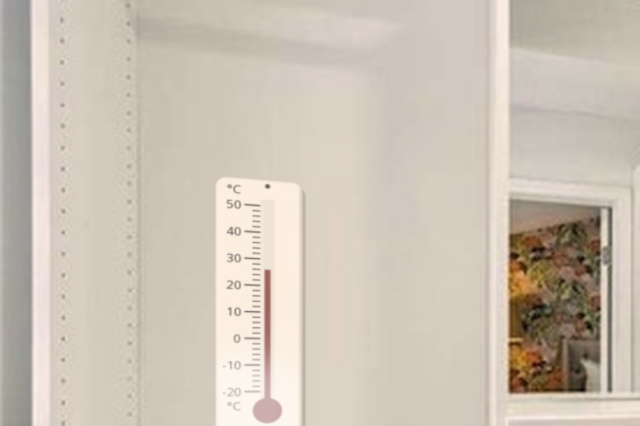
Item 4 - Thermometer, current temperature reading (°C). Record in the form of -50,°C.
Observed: 26,°C
